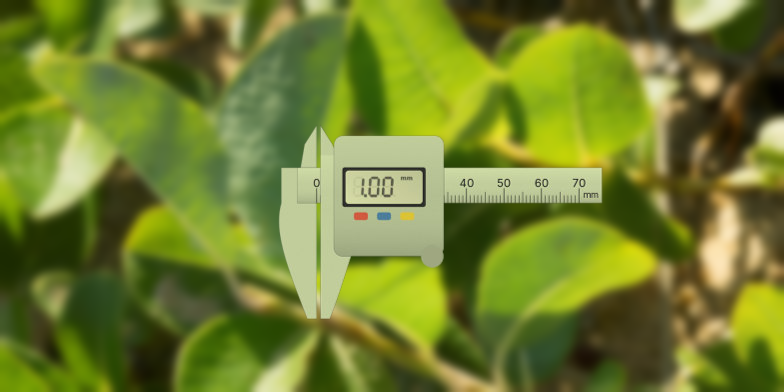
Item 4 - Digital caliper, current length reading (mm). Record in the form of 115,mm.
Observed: 1.00,mm
